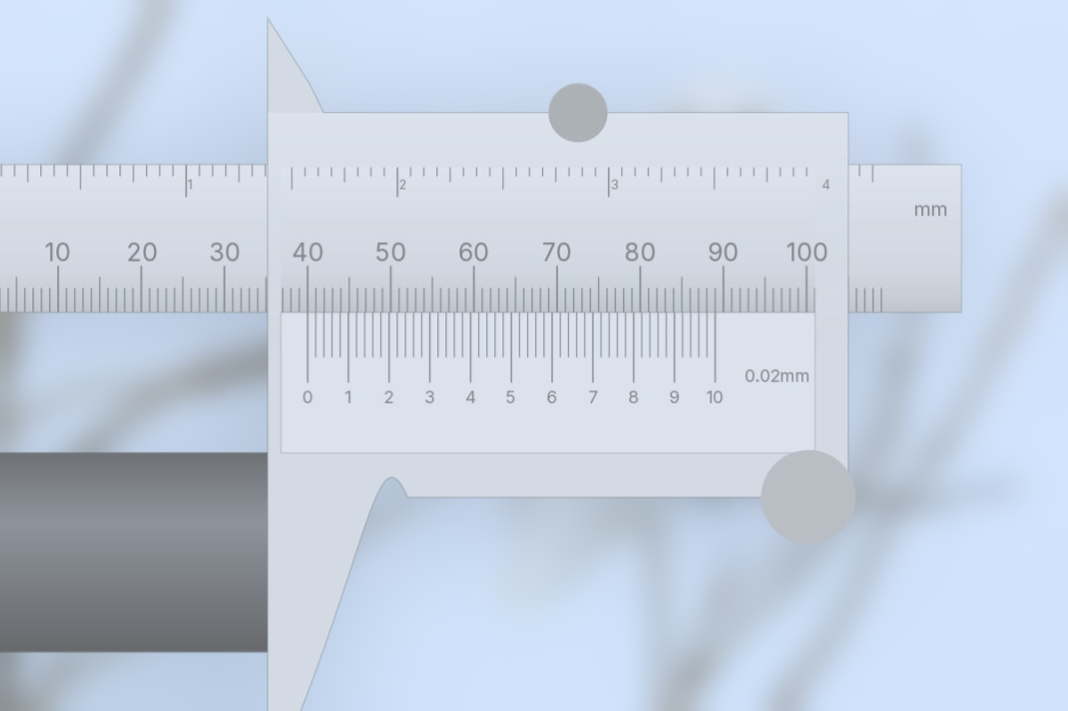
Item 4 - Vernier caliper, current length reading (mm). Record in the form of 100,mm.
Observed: 40.0,mm
